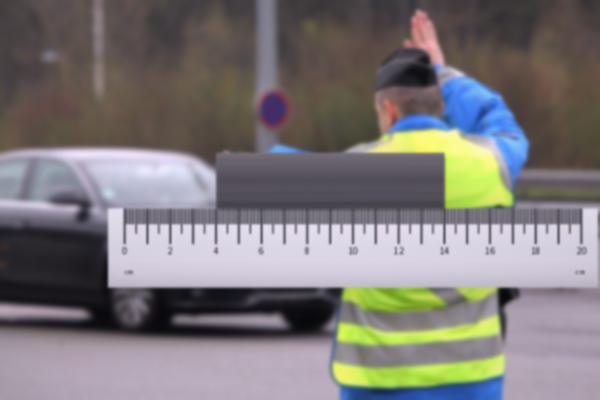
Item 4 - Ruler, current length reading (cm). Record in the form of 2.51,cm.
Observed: 10,cm
